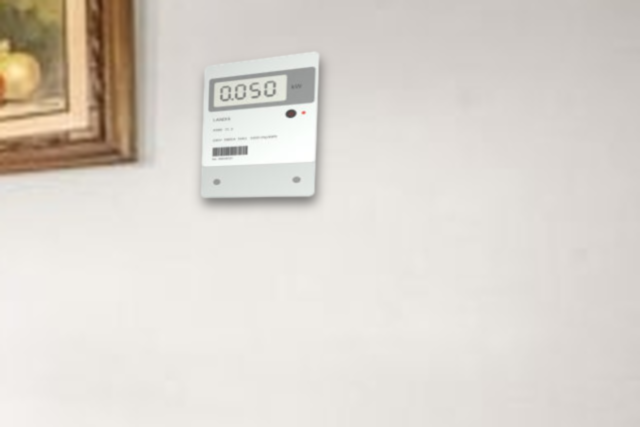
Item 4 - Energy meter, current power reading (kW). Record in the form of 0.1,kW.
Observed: 0.050,kW
